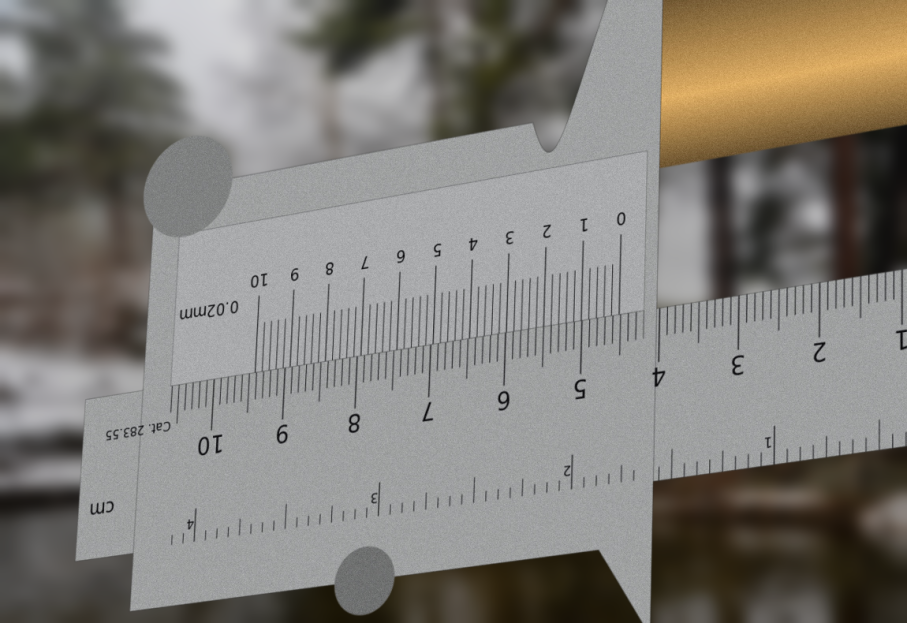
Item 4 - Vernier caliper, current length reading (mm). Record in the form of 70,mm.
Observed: 45.2,mm
